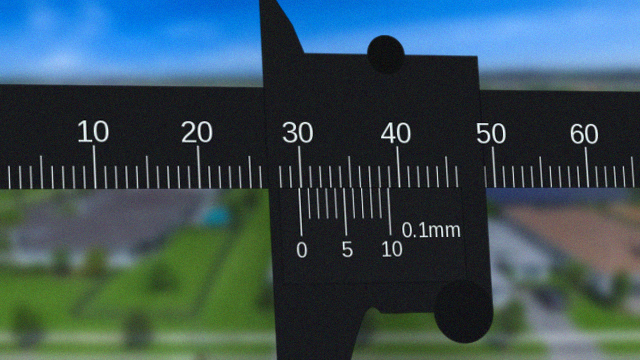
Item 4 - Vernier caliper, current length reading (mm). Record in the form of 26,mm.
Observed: 29.8,mm
